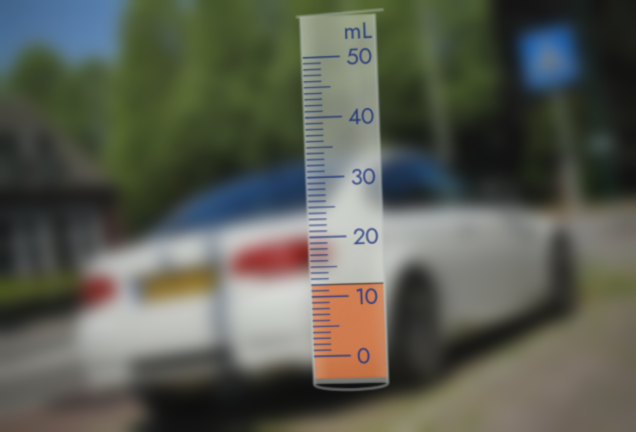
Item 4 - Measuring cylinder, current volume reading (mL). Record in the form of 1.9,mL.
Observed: 12,mL
